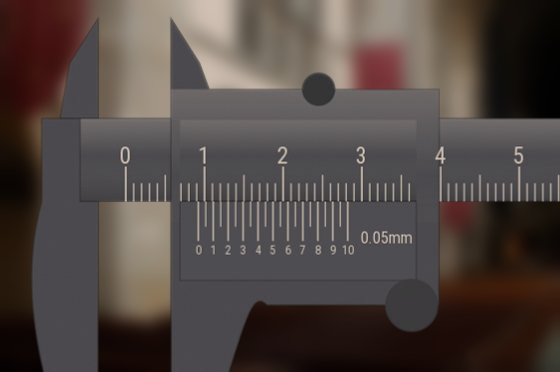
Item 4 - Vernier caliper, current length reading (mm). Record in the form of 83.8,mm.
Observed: 9.2,mm
